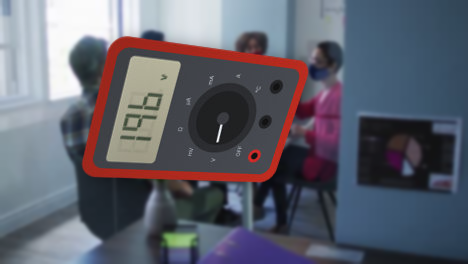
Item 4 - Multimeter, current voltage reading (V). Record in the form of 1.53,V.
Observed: 196,V
